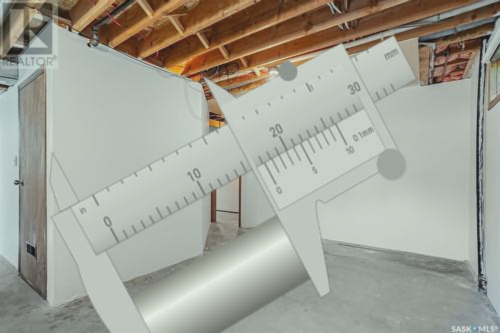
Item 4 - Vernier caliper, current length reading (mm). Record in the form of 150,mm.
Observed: 17.2,mm
